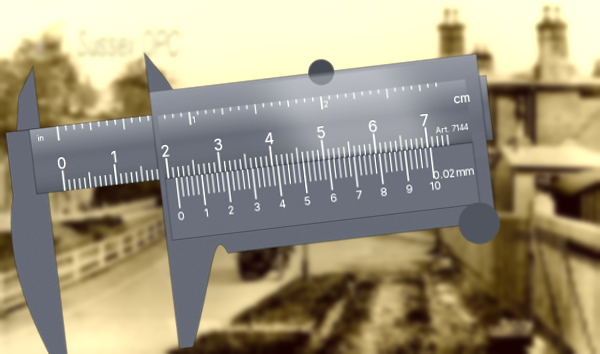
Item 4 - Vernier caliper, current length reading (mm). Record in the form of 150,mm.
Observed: 21.5,mm
